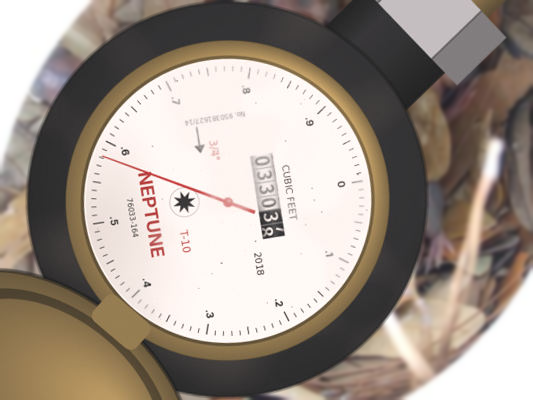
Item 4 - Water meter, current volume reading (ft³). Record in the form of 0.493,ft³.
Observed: 33037.58,ft³
